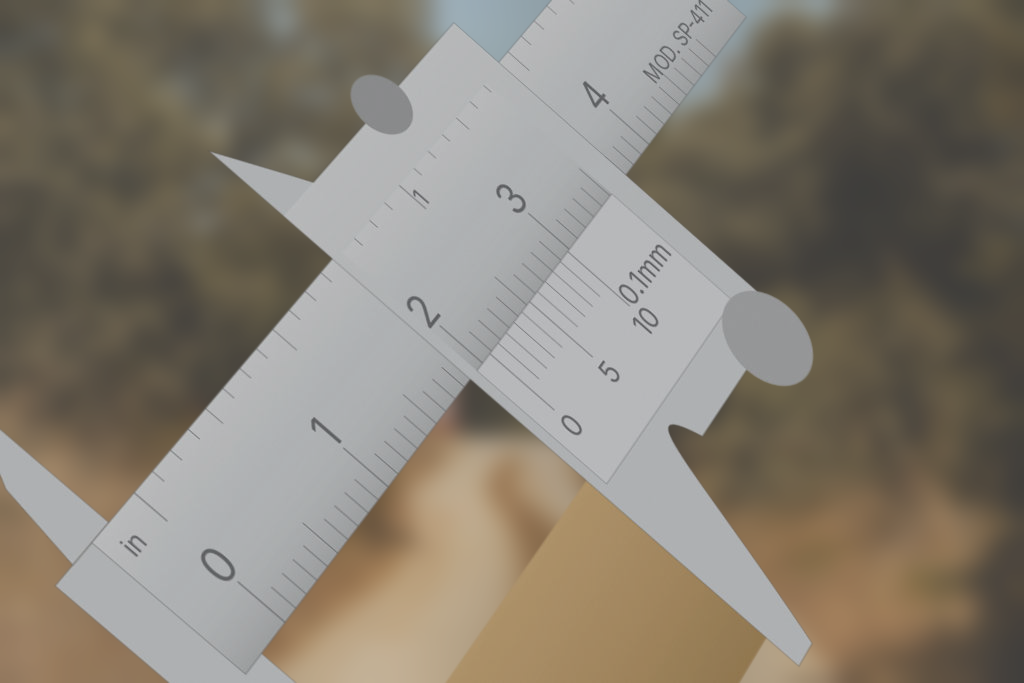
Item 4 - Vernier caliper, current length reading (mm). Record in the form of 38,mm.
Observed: 20.8,mm
